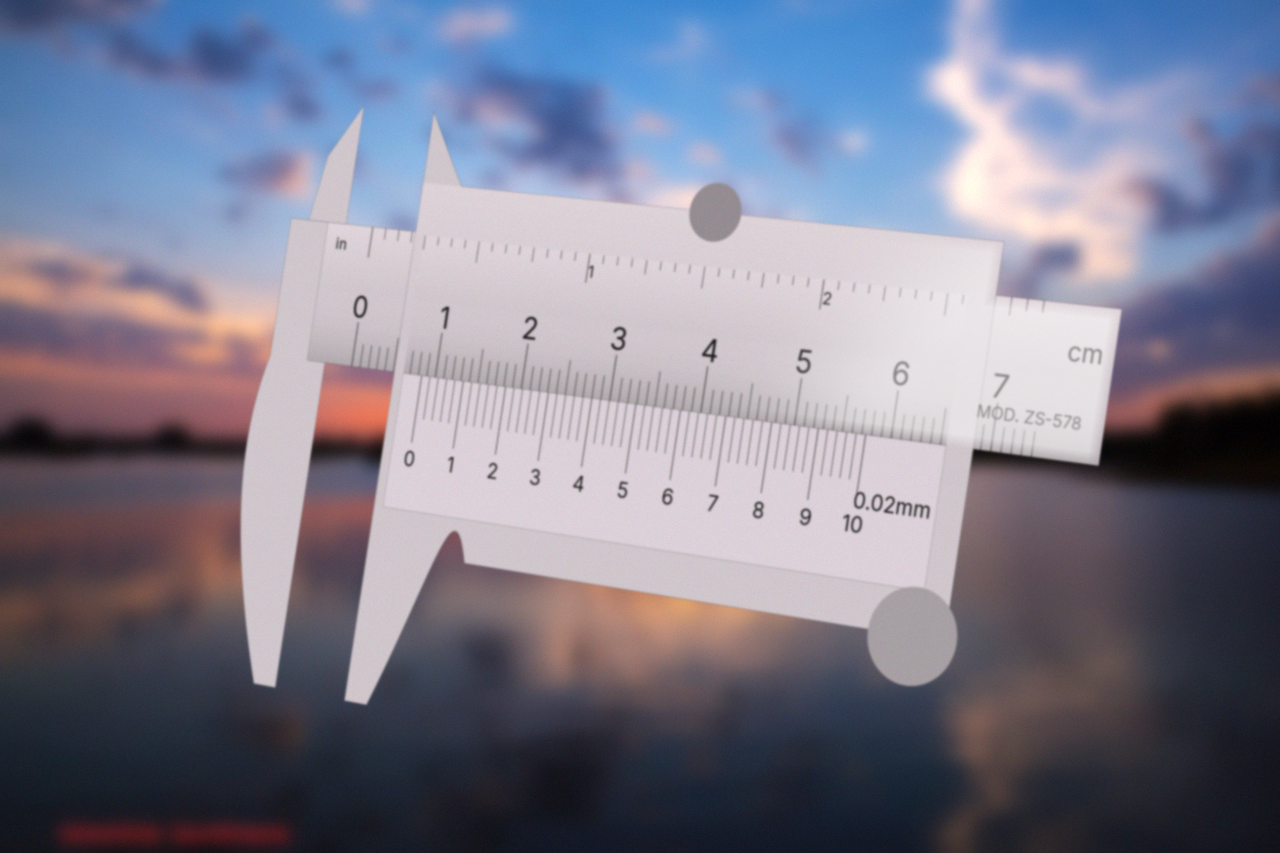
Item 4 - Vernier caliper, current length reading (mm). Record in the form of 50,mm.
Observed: 8.4,mm
